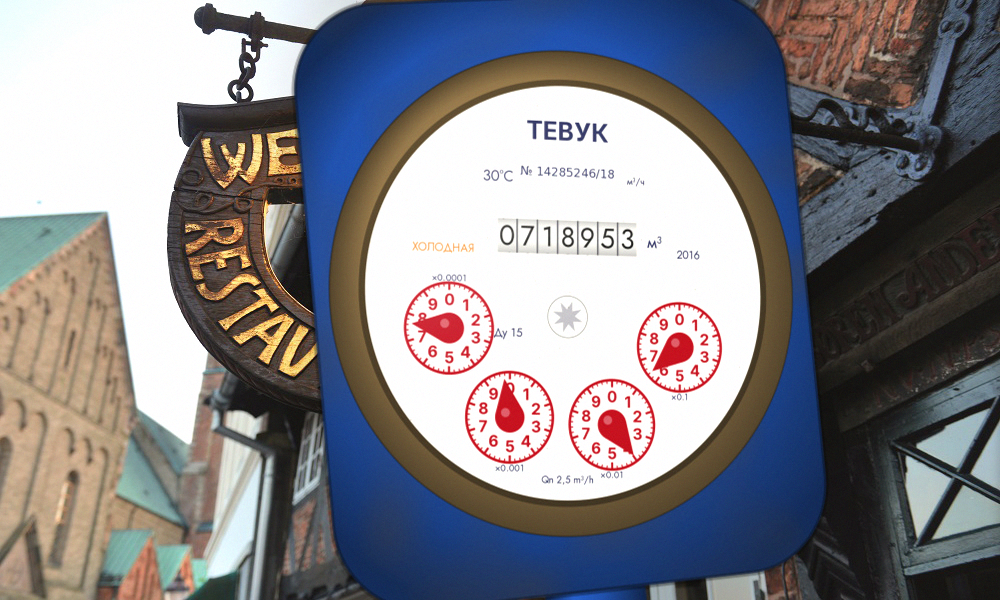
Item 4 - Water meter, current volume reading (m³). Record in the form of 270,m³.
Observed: 718953.6397,m³
